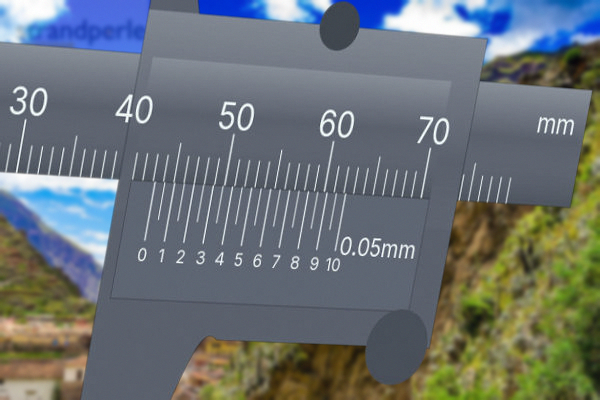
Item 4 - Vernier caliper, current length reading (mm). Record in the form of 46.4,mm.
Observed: 43.2,mm
